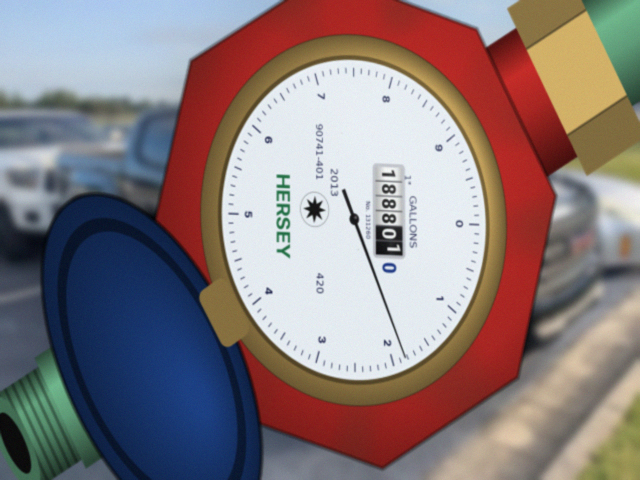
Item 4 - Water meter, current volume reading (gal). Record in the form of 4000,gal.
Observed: 1888011.8,gal
